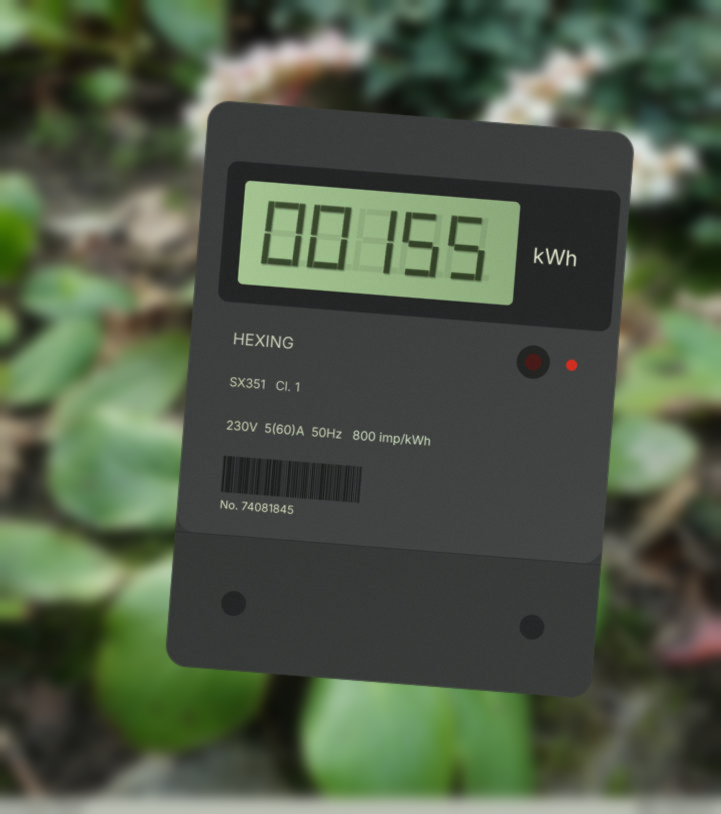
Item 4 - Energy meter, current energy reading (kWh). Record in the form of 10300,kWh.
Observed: 155,kWh
